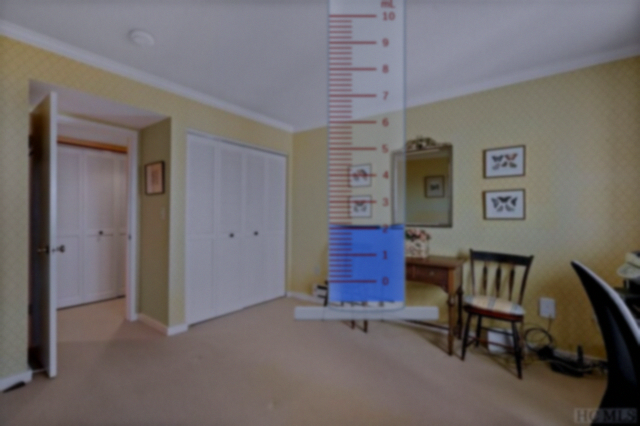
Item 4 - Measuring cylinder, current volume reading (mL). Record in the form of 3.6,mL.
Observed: 2,mL
